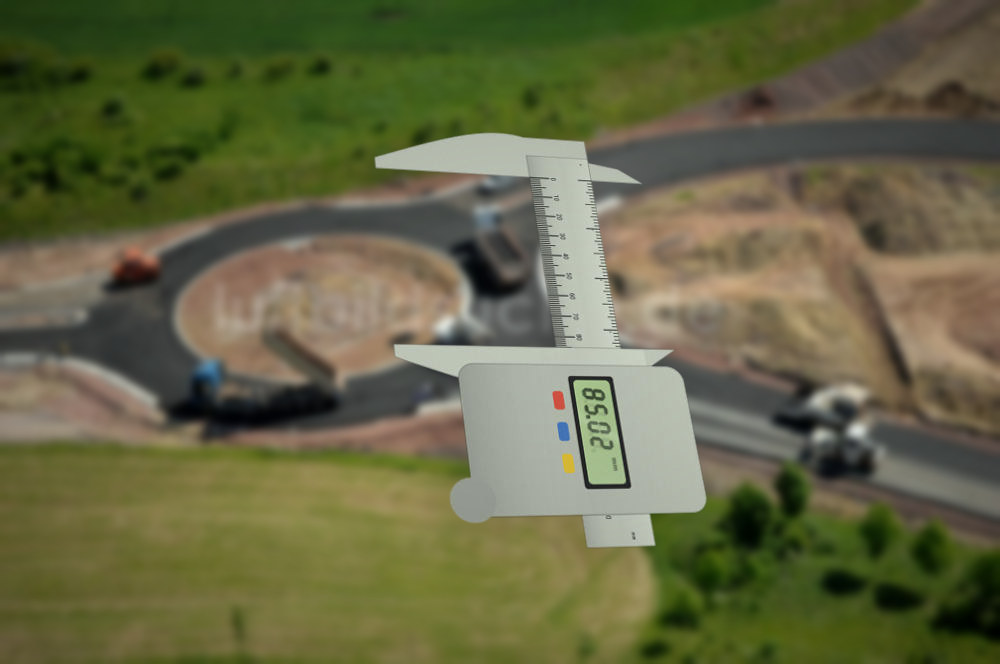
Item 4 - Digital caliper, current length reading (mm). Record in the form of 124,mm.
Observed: 85.02,mm
